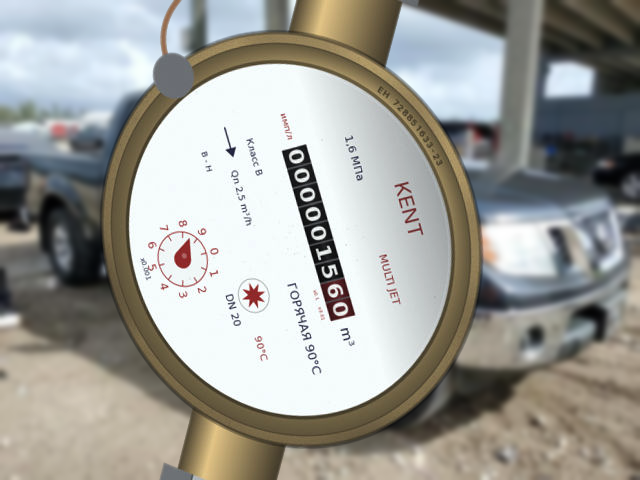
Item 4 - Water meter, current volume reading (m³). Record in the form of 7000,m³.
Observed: 15.608,m³
